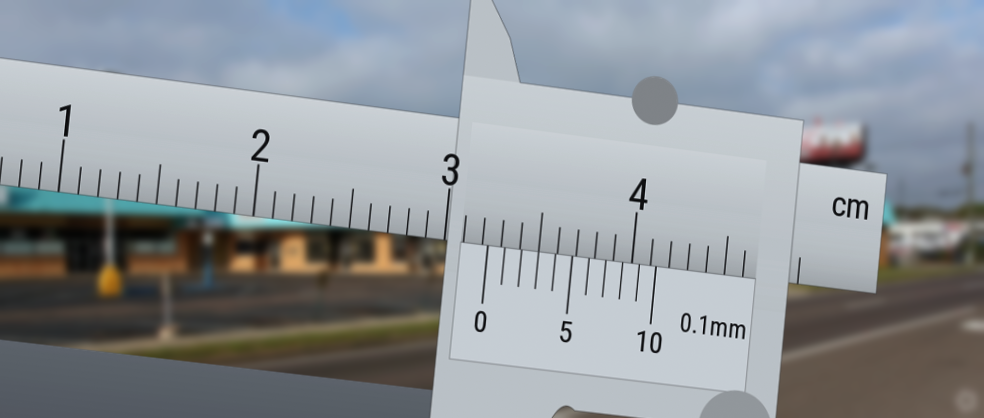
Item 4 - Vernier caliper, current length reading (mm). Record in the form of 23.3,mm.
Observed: 32.3,mm
